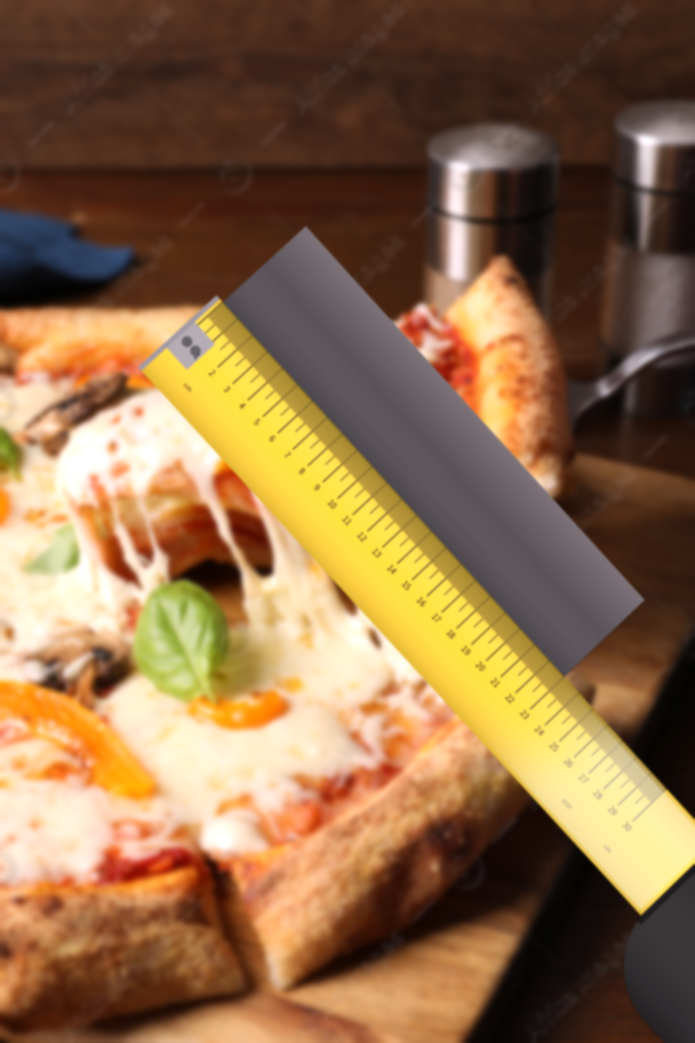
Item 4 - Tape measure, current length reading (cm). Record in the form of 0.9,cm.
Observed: 23,cm
